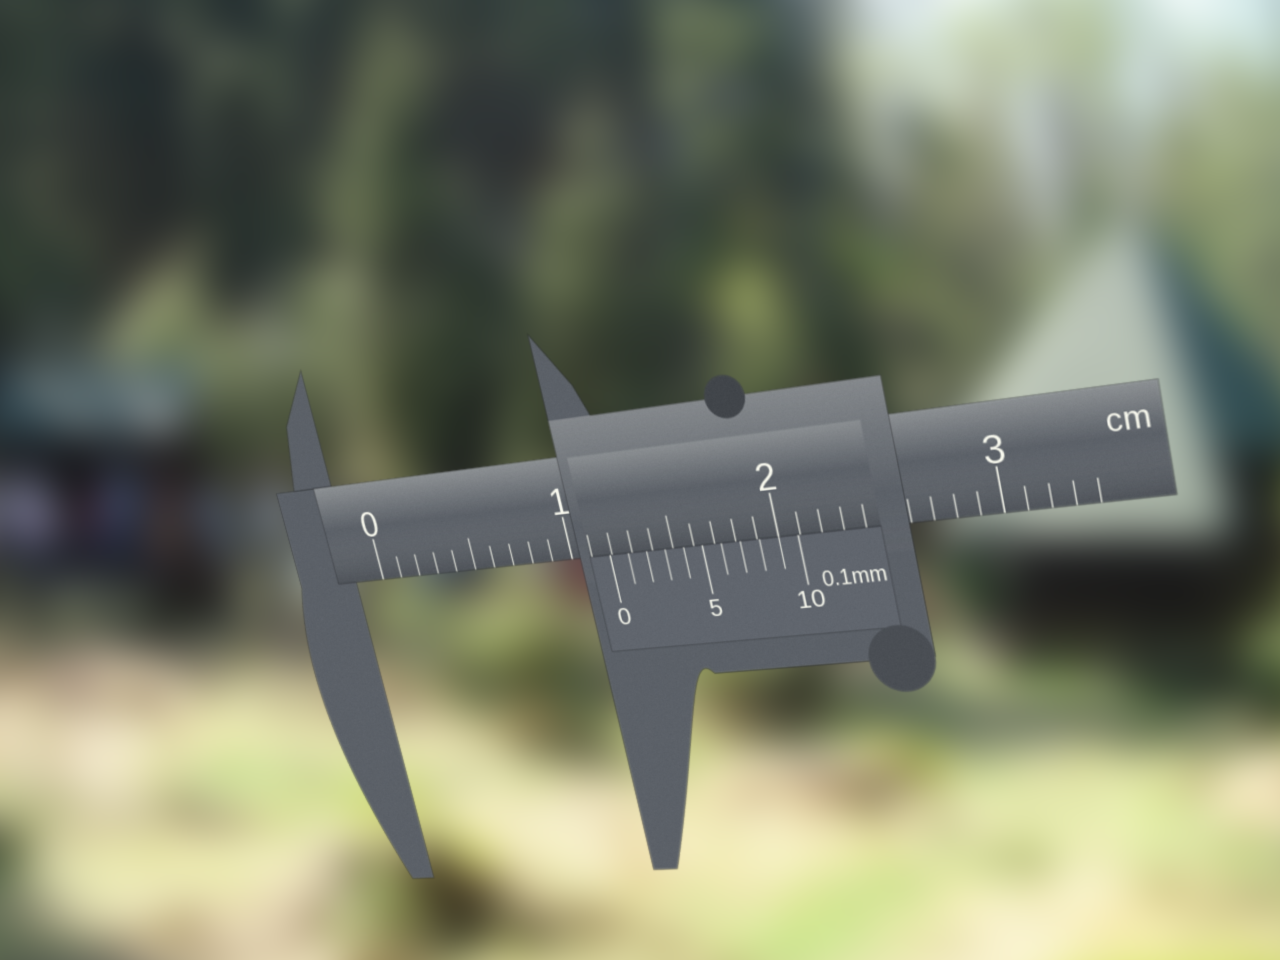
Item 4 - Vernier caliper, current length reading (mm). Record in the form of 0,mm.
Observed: 11.9,mm
